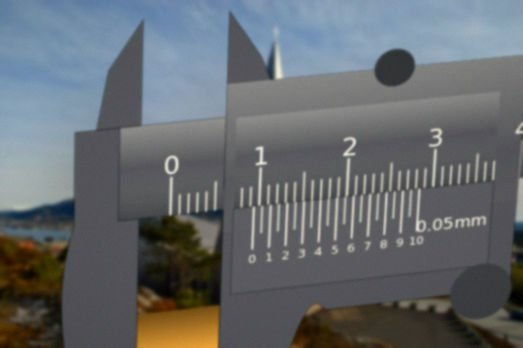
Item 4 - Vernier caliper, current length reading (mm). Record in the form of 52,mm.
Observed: 9.4,mm
